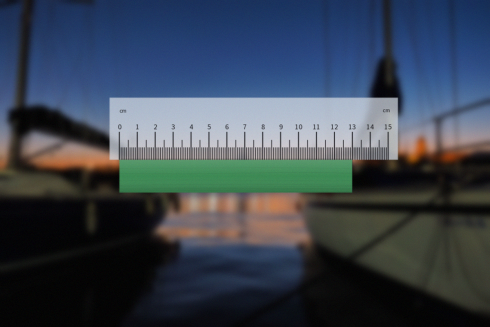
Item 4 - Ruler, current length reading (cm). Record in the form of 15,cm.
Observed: 13,cm
